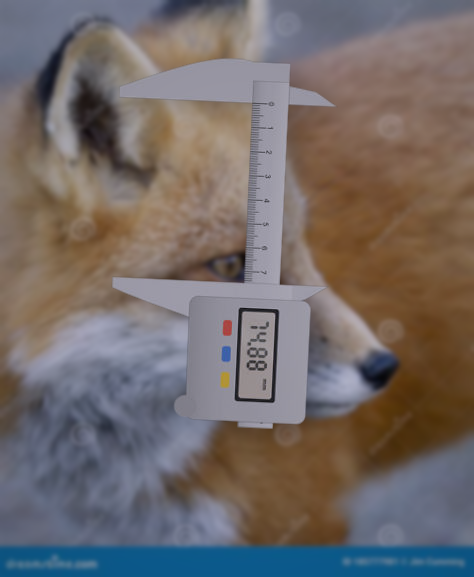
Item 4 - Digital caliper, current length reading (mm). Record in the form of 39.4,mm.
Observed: 74.88,mm
